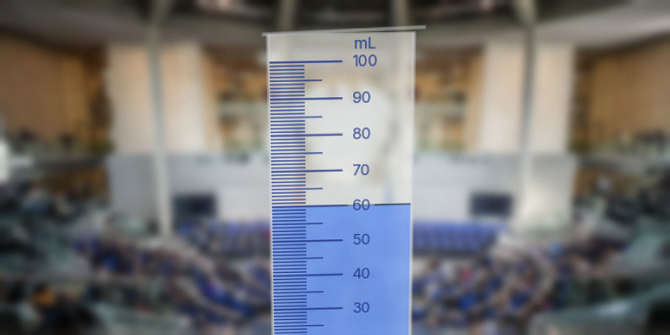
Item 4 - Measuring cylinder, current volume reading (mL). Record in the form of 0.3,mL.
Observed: 60,mL
